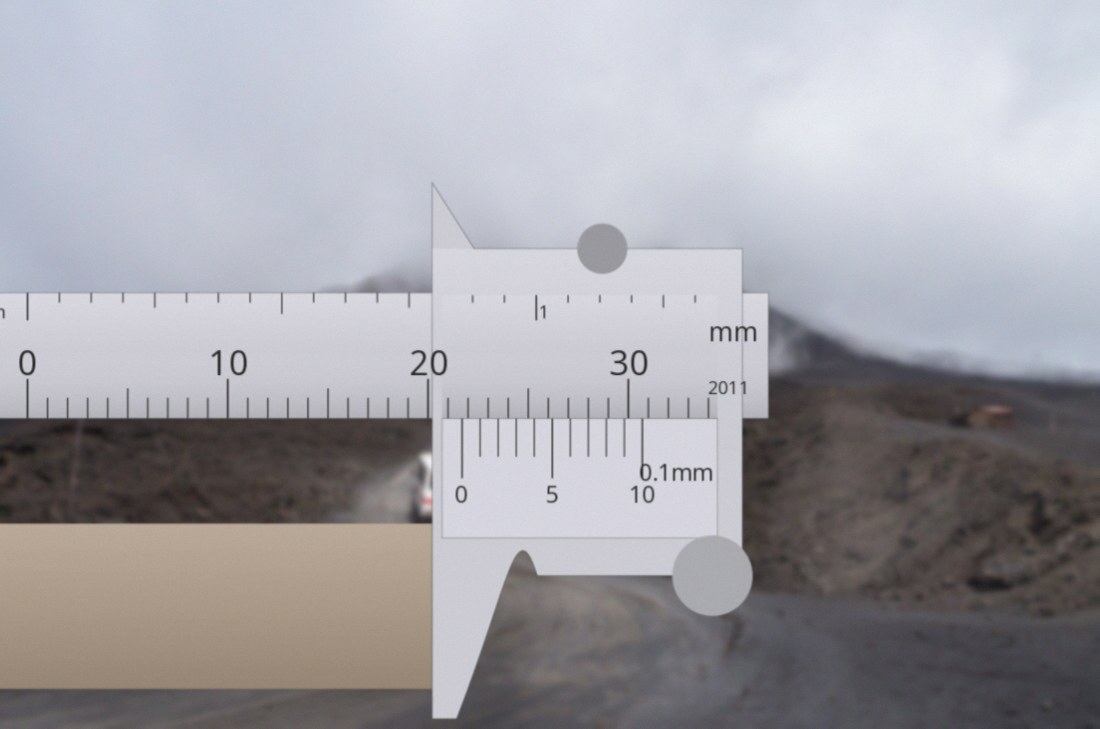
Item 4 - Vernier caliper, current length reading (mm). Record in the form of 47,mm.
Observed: 21.7,mm
